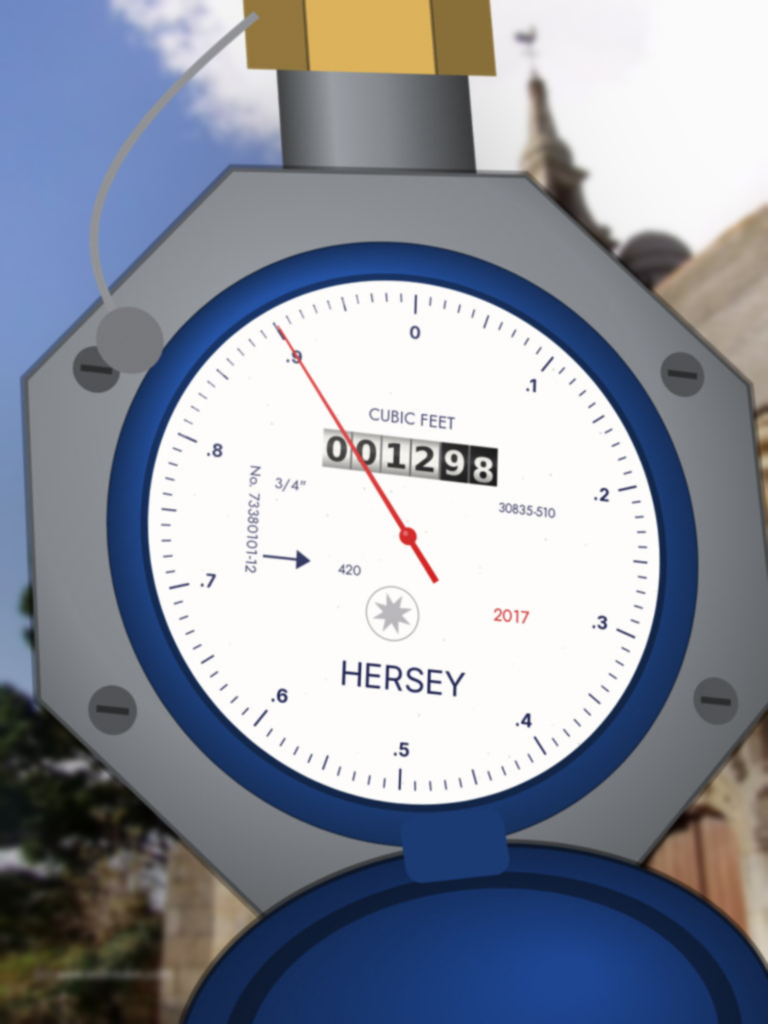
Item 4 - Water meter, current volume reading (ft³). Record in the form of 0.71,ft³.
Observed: 1297.90,ft³
